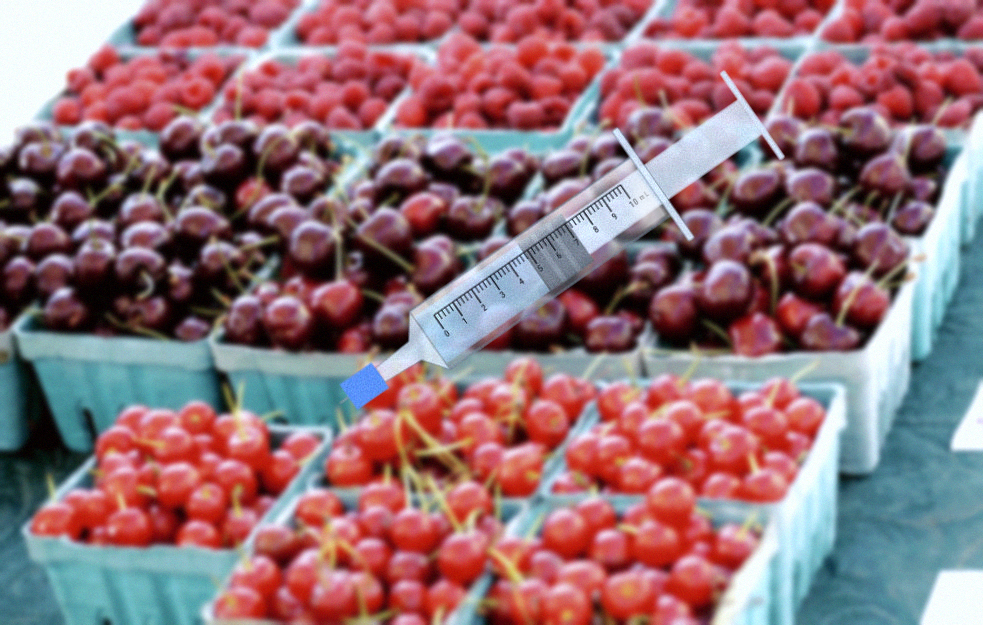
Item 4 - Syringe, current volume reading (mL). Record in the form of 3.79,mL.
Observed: 4.8,mL
